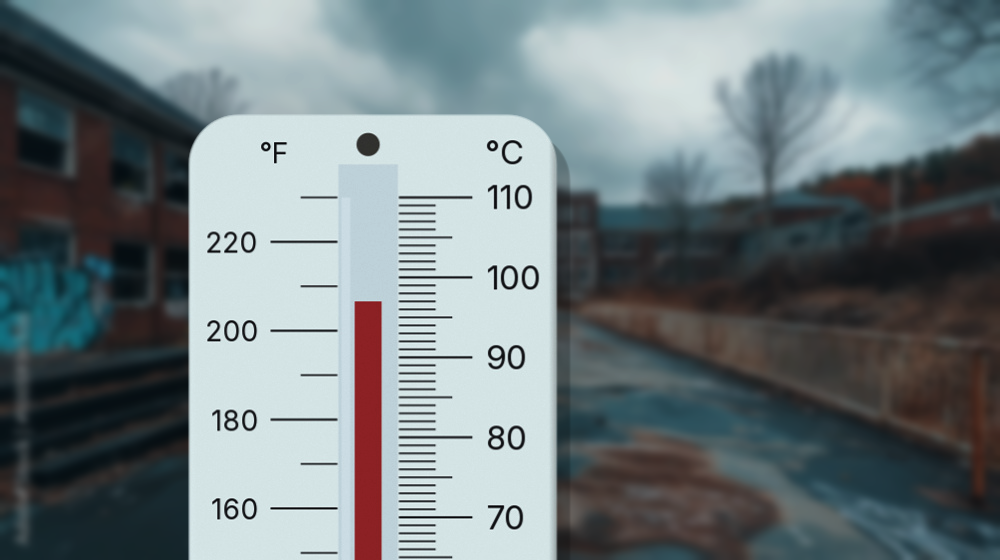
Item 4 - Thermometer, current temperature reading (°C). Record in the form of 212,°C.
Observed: 97,°C
